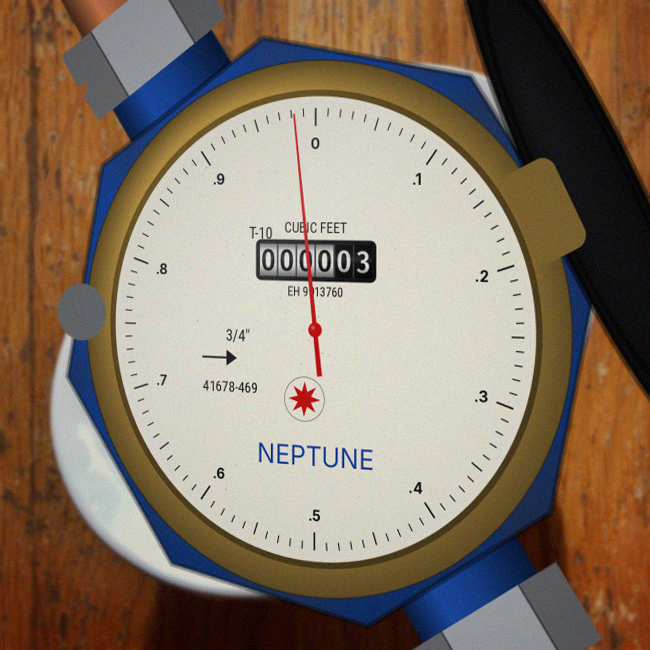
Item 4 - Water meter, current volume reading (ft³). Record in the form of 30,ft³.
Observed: 2.98,ft³
